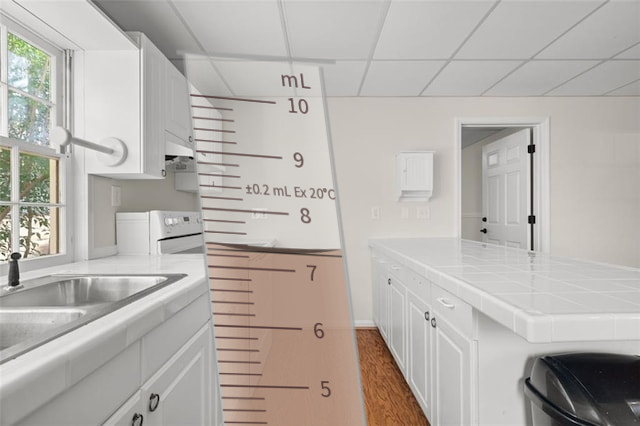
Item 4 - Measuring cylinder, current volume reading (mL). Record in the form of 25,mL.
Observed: 7.3,mL
